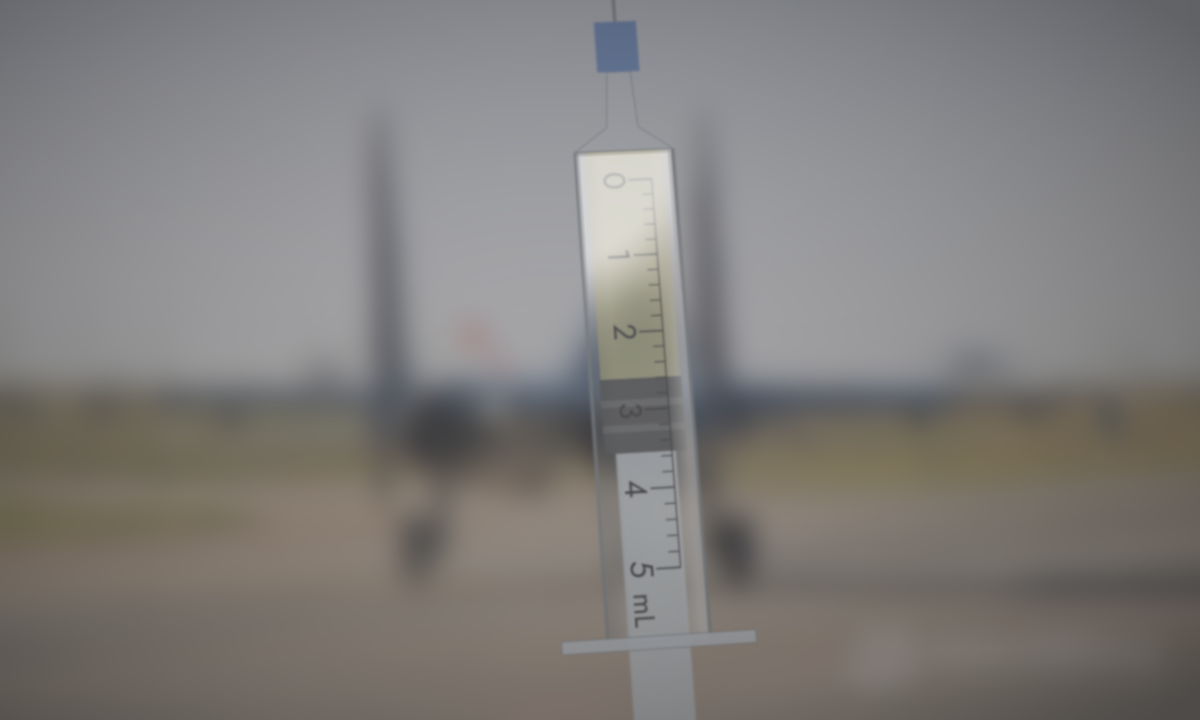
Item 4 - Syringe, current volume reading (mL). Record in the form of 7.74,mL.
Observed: 2.6,mL
